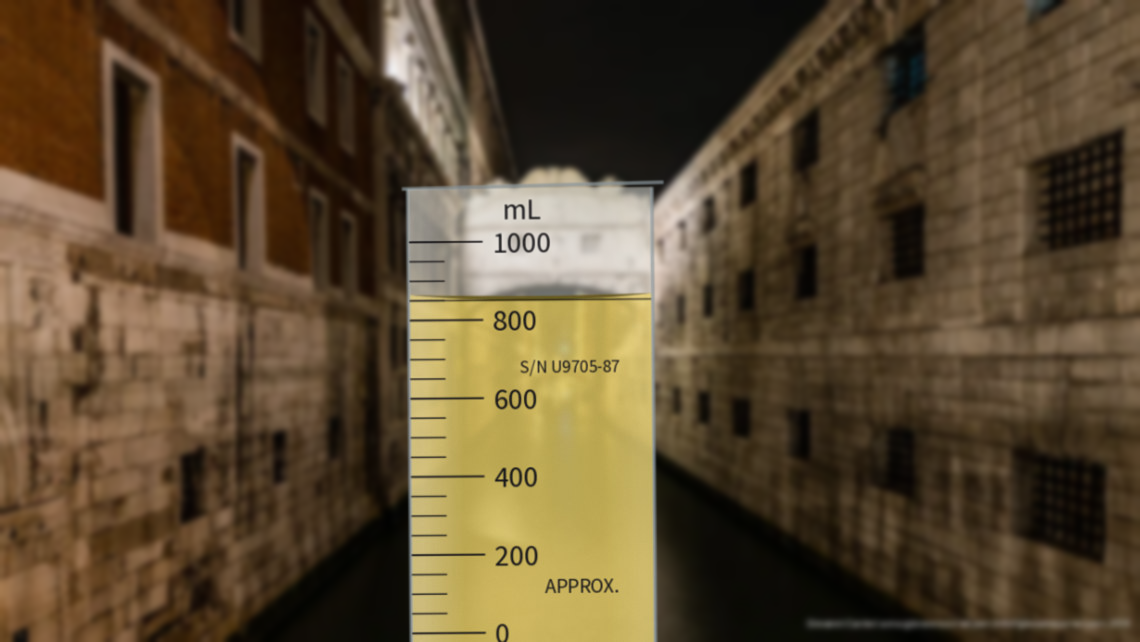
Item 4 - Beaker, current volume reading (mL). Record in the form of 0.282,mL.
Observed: 850,mL
